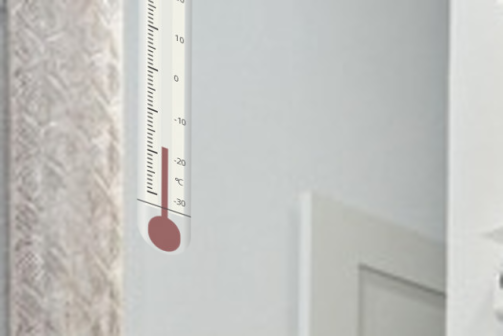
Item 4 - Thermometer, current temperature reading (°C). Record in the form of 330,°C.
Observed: -18,°C
